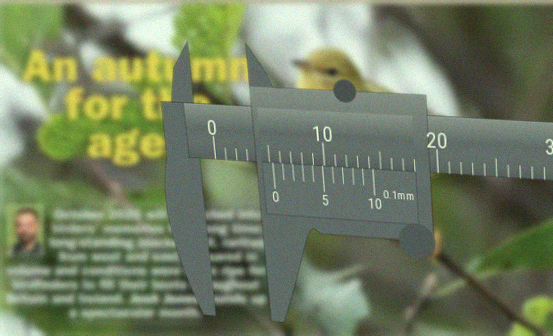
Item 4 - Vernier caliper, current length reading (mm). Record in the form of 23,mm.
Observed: 5.3,mm
